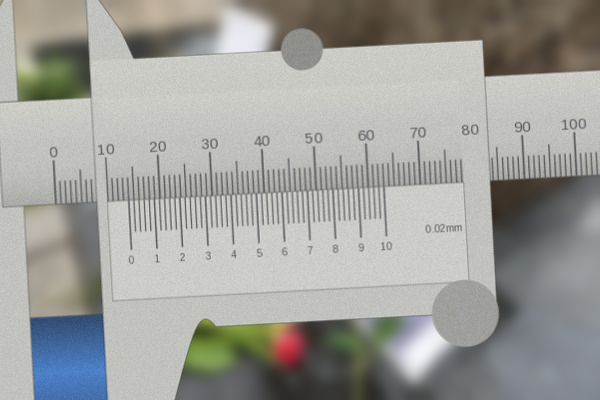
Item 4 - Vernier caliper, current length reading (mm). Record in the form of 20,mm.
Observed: 14.0,mm
